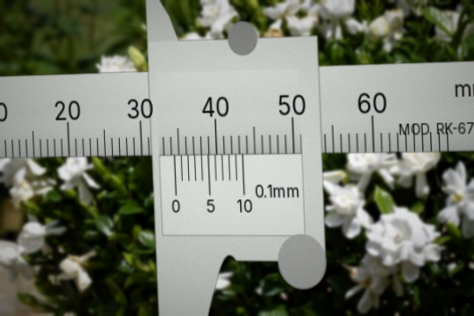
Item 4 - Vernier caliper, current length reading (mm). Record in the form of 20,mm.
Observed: 34.4,mm
